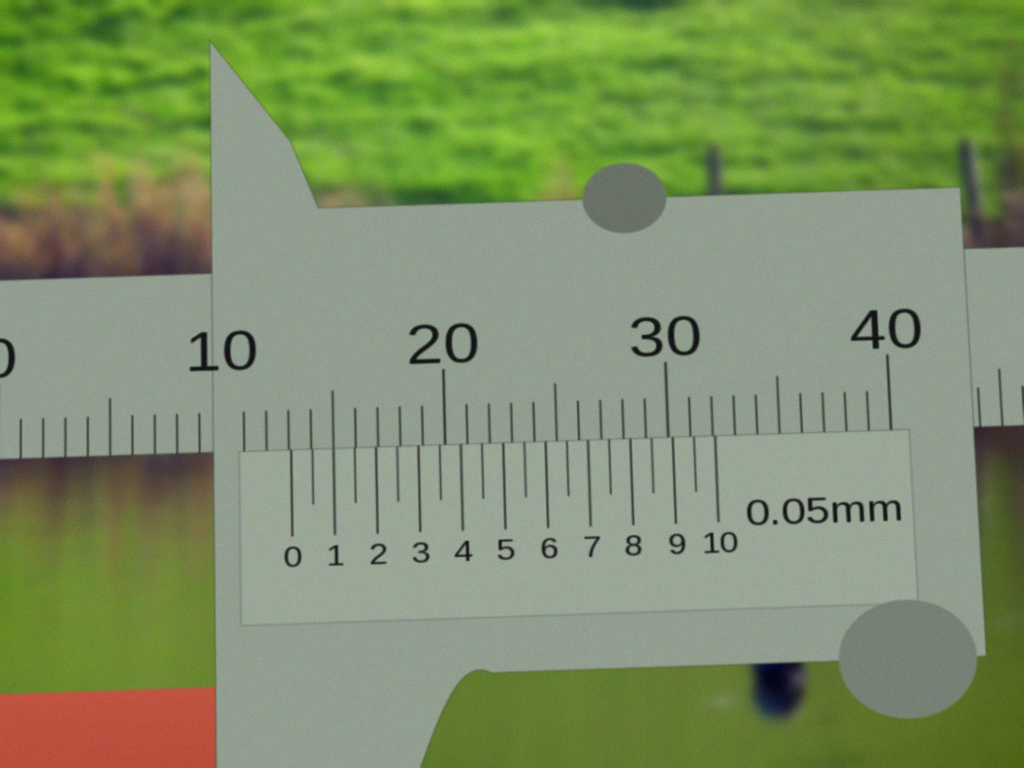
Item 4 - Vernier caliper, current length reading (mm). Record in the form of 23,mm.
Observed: 13.1,mm
